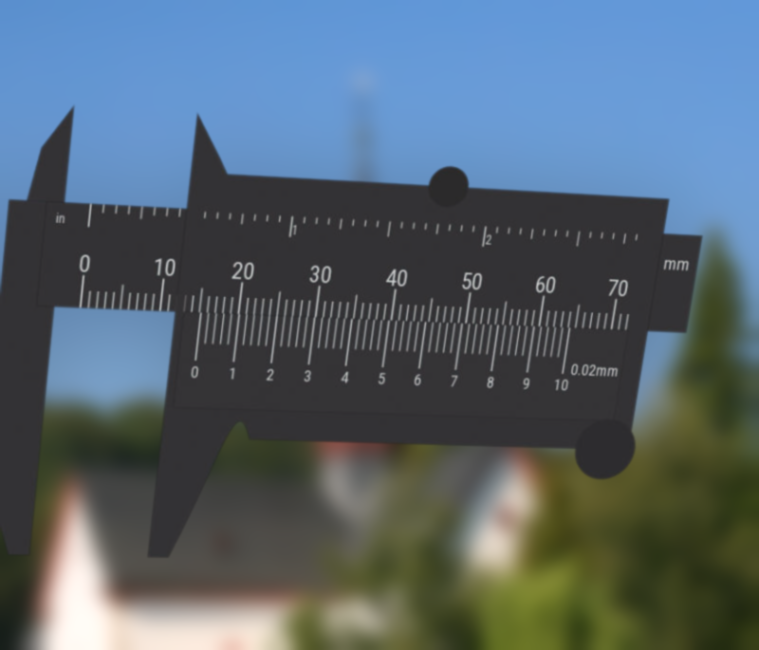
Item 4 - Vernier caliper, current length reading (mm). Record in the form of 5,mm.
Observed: 15.2,mm
